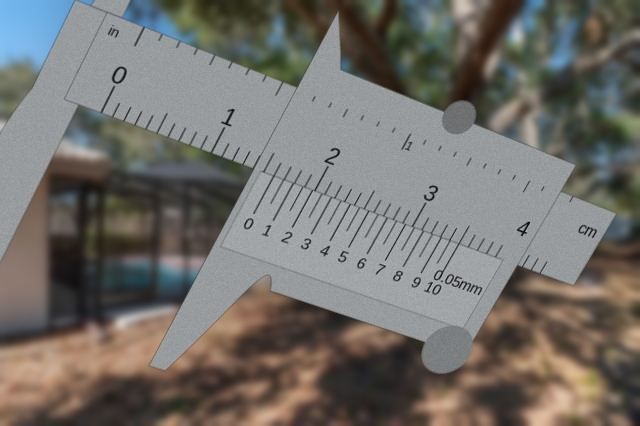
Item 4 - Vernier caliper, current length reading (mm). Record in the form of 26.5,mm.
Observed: 16.0,mm
